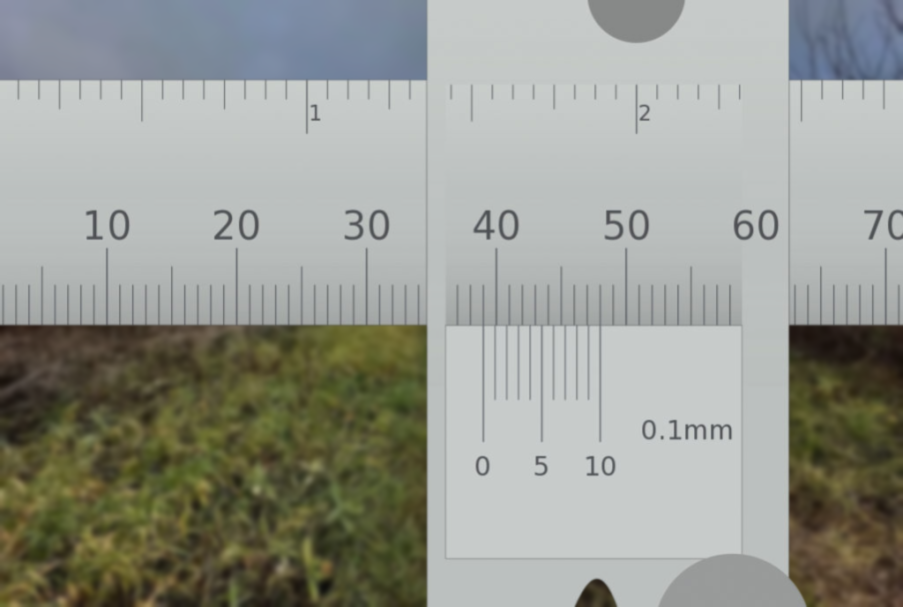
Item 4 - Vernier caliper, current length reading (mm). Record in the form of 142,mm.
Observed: 39.0,mm
